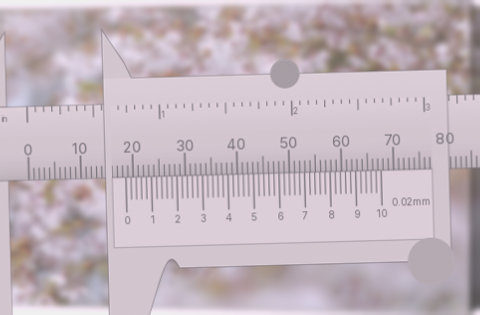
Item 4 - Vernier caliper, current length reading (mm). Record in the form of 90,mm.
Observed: 18.6,mm
